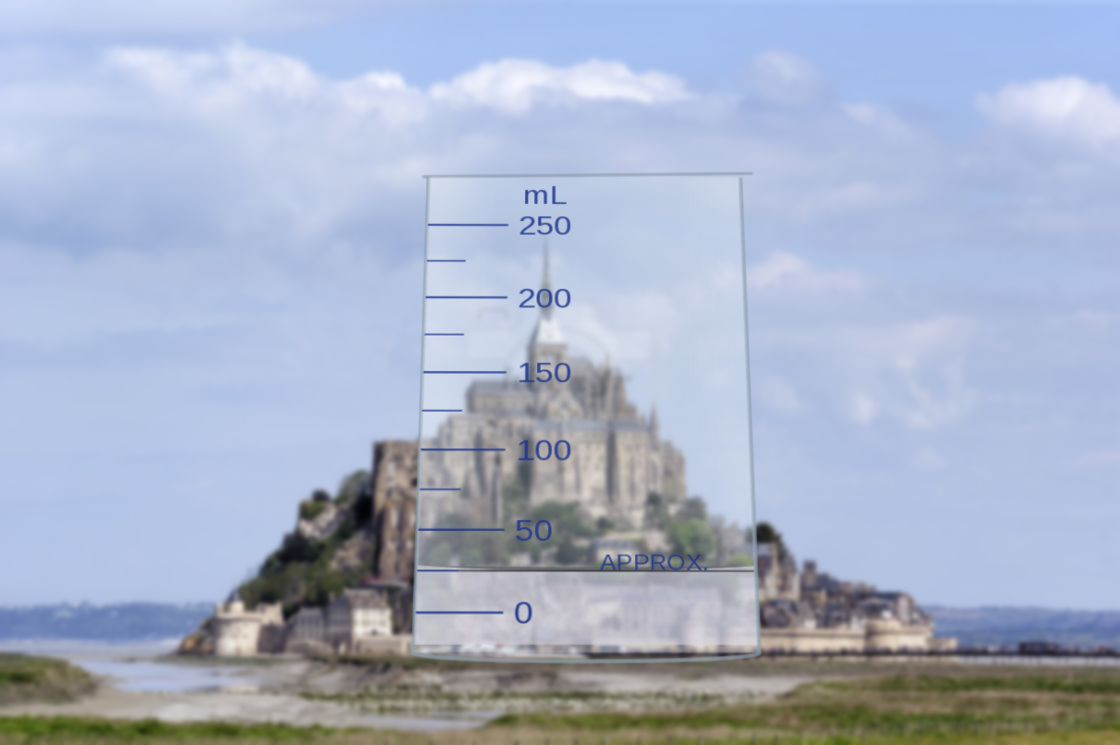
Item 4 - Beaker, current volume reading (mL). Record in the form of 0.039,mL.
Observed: 25,mL
